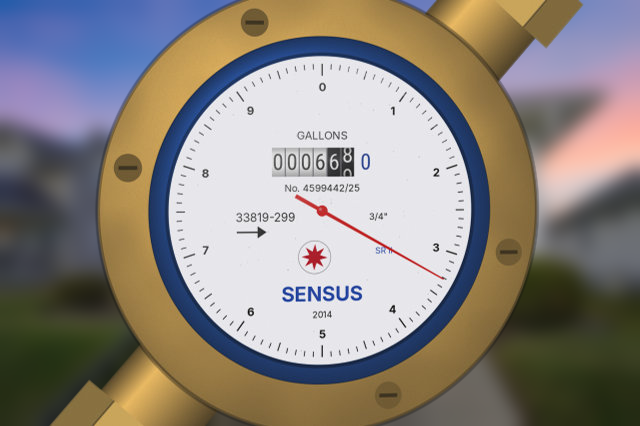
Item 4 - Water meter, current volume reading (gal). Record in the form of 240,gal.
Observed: 6683.3,gal
